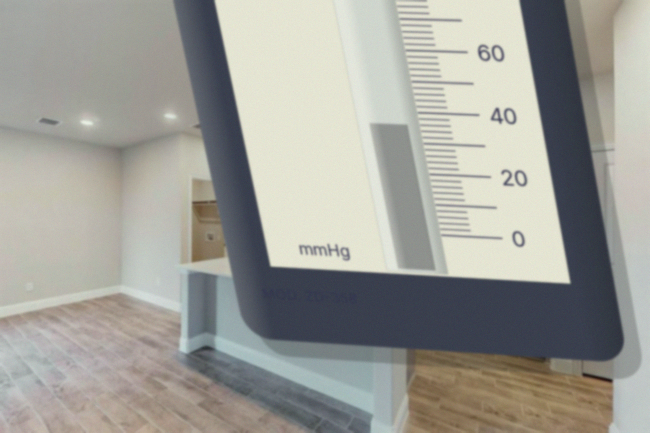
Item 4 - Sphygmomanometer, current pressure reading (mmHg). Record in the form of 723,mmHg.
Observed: 36,mmHg
